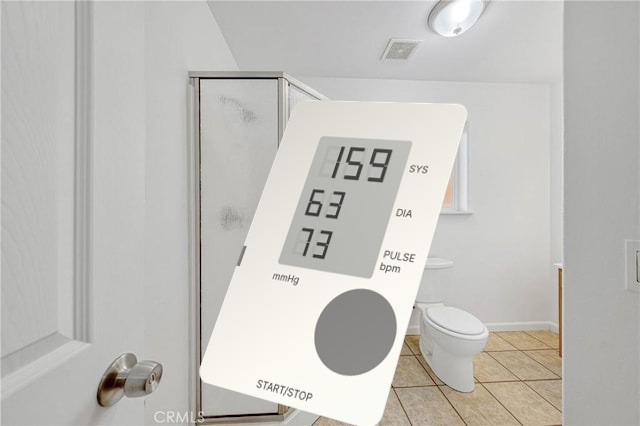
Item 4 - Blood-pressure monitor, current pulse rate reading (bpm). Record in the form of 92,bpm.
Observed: 73,bpm
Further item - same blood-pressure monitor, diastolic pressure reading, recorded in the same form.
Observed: 63,mmHg
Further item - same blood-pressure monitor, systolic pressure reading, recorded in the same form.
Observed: 159,mmHg
